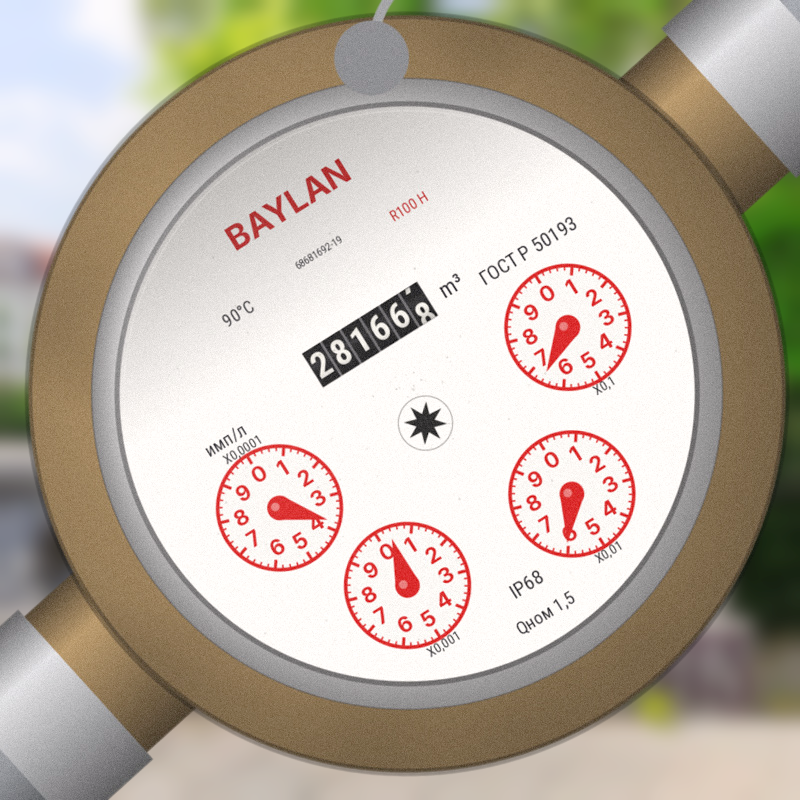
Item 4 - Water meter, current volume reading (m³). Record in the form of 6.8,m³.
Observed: 281667.6603,m³
